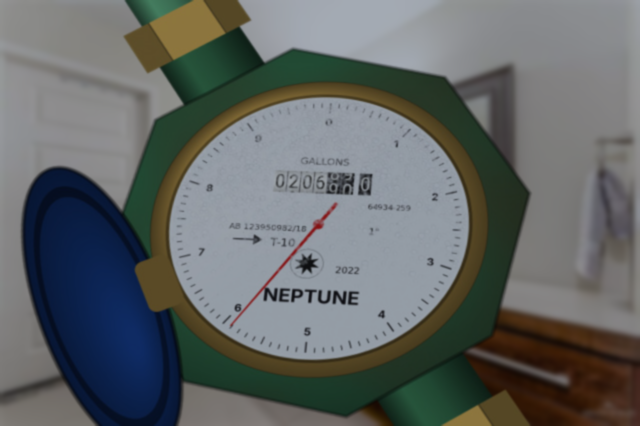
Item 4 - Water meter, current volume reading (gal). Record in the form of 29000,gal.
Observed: 206895.9,gal
